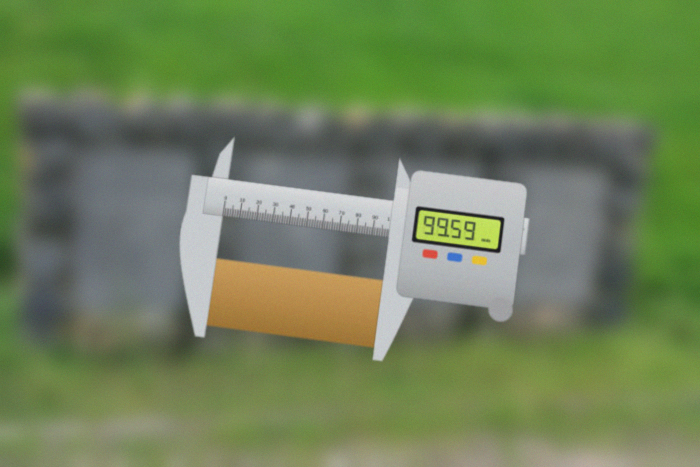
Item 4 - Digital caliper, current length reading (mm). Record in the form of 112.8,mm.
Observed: 99.59,mm
